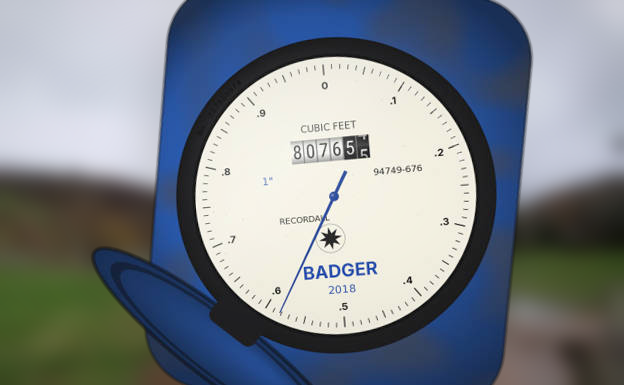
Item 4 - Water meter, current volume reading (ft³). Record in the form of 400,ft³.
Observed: 807654.58,ft³
